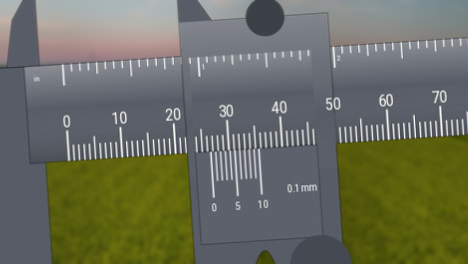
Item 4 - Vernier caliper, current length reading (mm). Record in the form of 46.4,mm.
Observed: 26.6,mm
